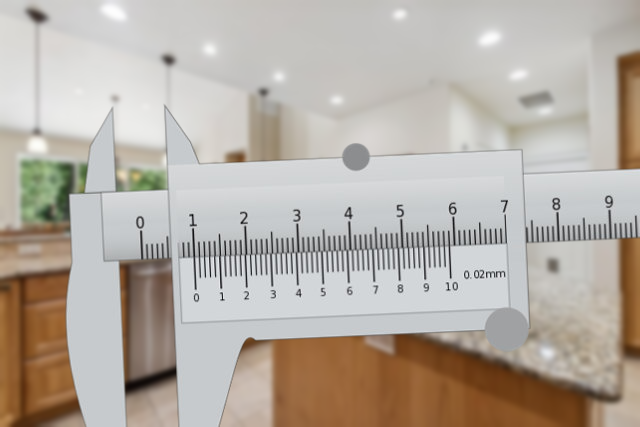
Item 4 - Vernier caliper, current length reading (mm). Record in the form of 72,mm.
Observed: 10.0,mm
